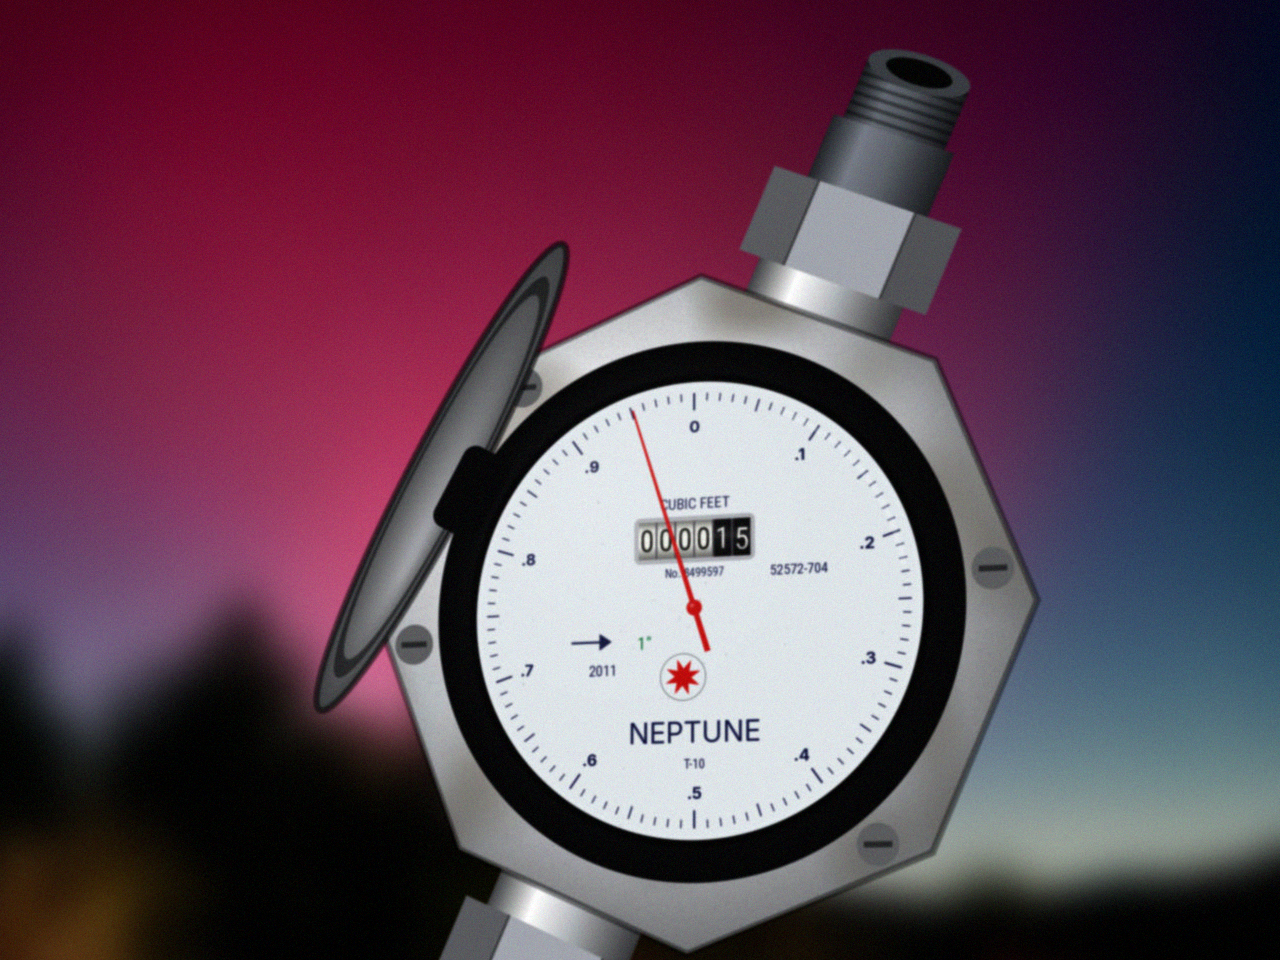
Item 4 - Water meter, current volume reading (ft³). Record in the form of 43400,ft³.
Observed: 14.95,ft³
